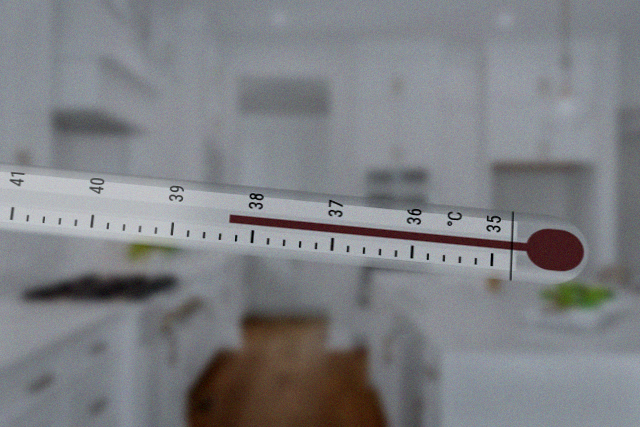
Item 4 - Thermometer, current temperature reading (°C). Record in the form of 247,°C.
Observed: 38.3,°C
